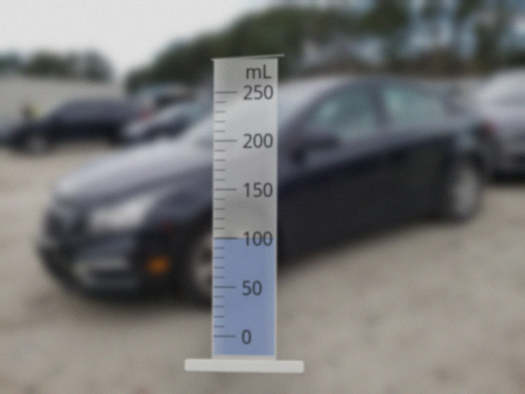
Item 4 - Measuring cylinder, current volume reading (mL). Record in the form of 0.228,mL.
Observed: 100,mL
